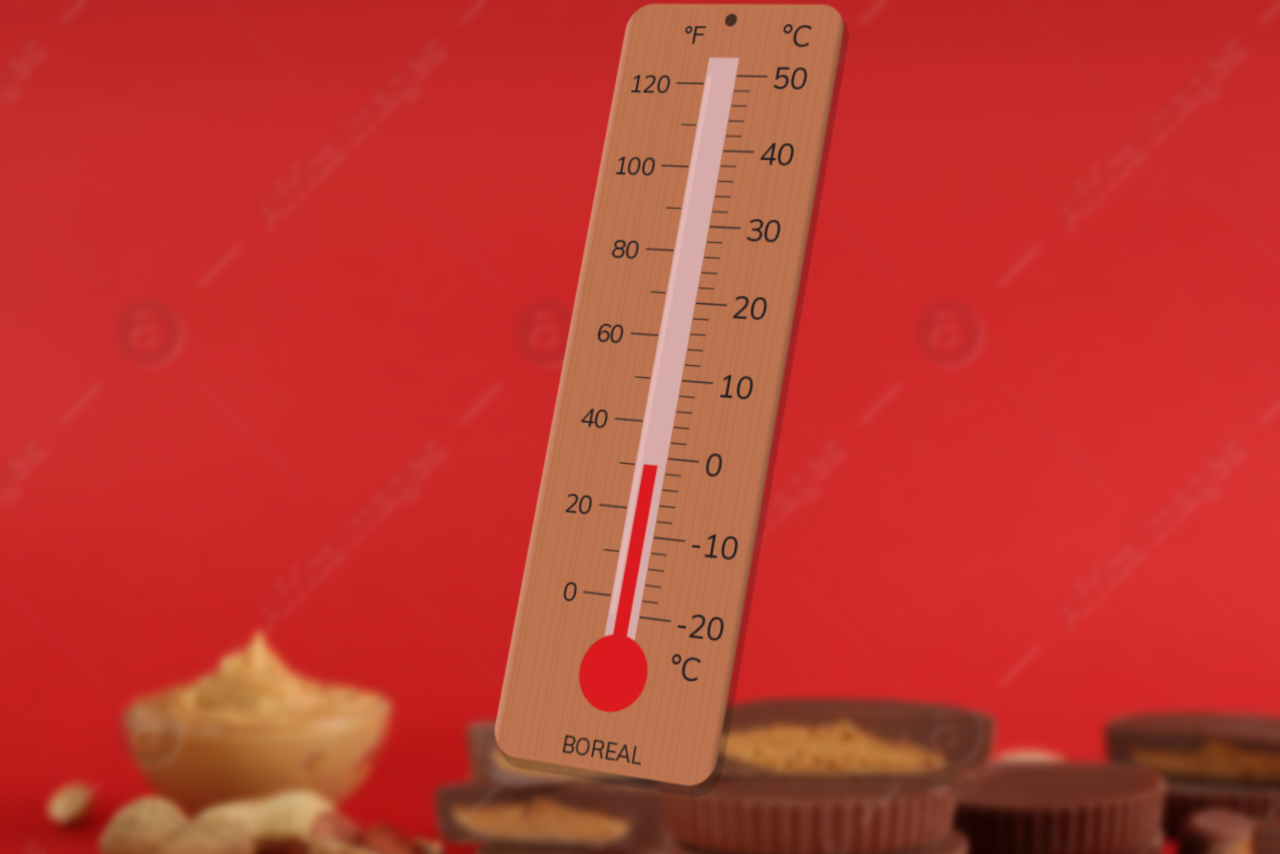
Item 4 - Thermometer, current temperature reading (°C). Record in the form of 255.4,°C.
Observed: -1,°C
